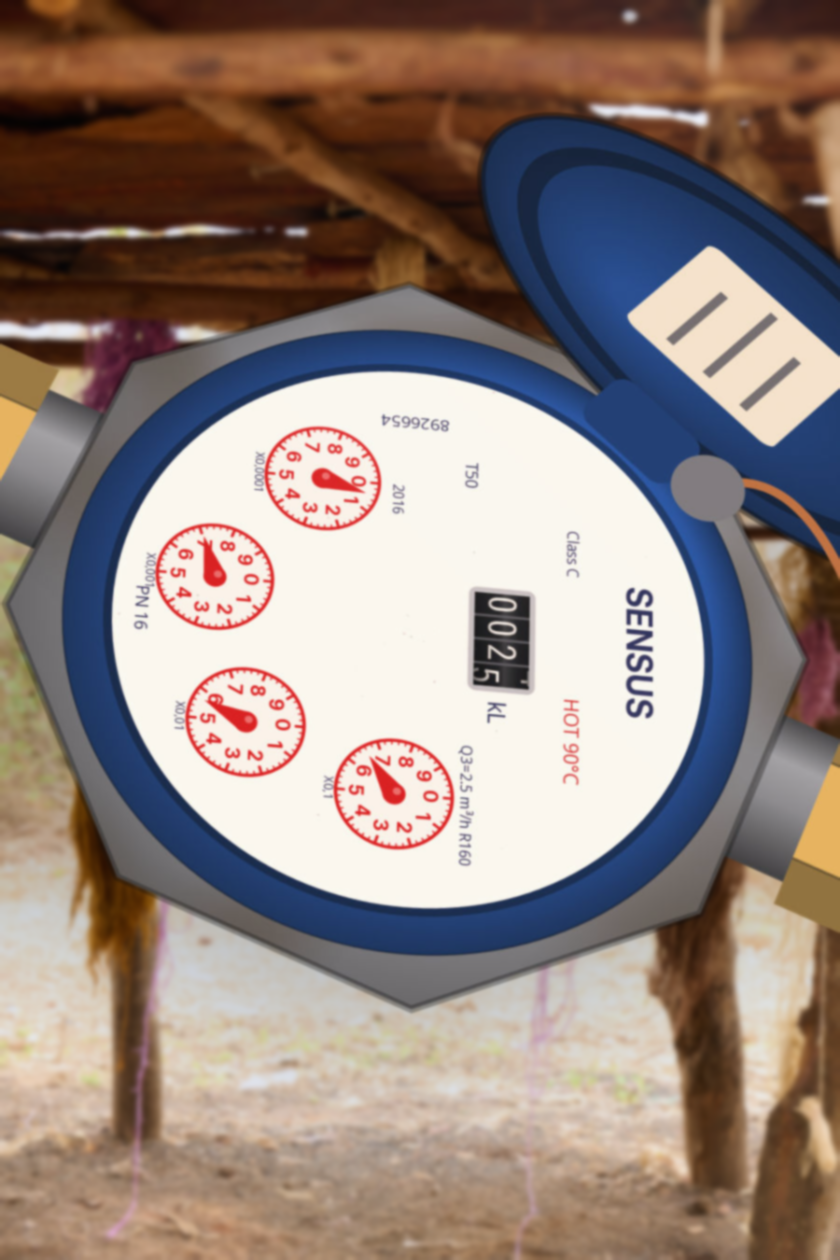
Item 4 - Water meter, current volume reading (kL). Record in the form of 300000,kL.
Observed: 24.6570,kL
